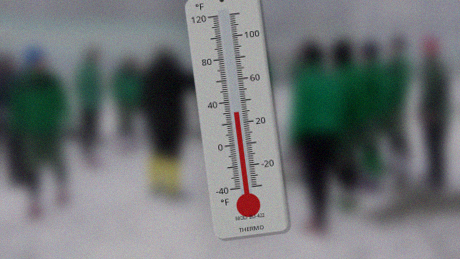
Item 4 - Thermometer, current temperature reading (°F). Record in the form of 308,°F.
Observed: 30,°F
